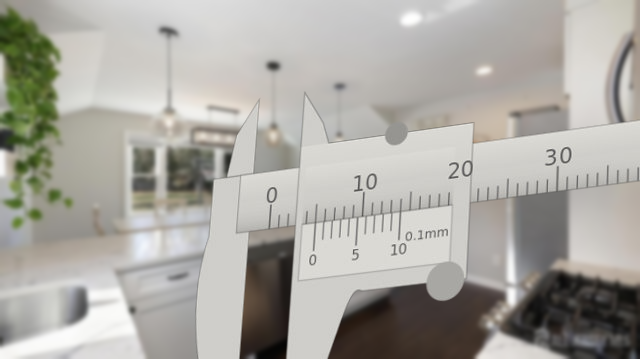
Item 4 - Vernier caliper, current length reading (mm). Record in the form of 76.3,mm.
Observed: 5.0,mm
